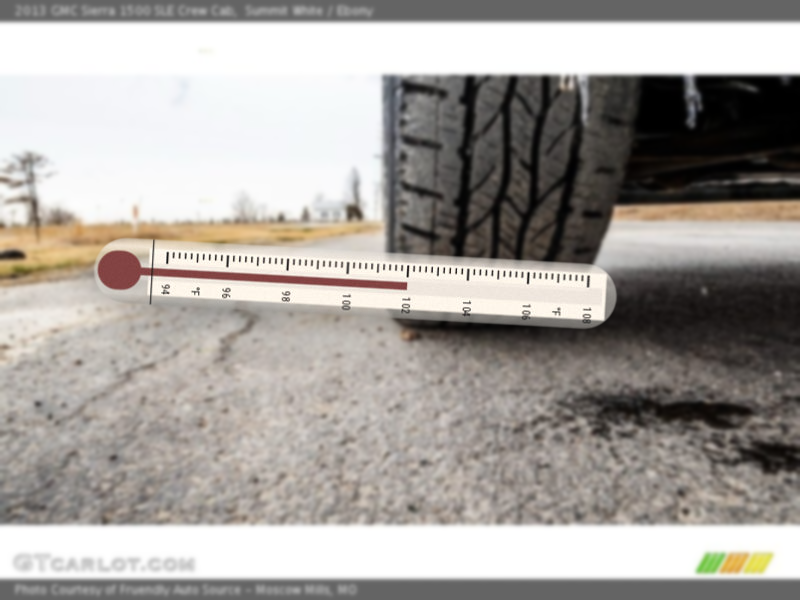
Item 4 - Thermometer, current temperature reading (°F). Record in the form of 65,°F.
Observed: 102,°F
